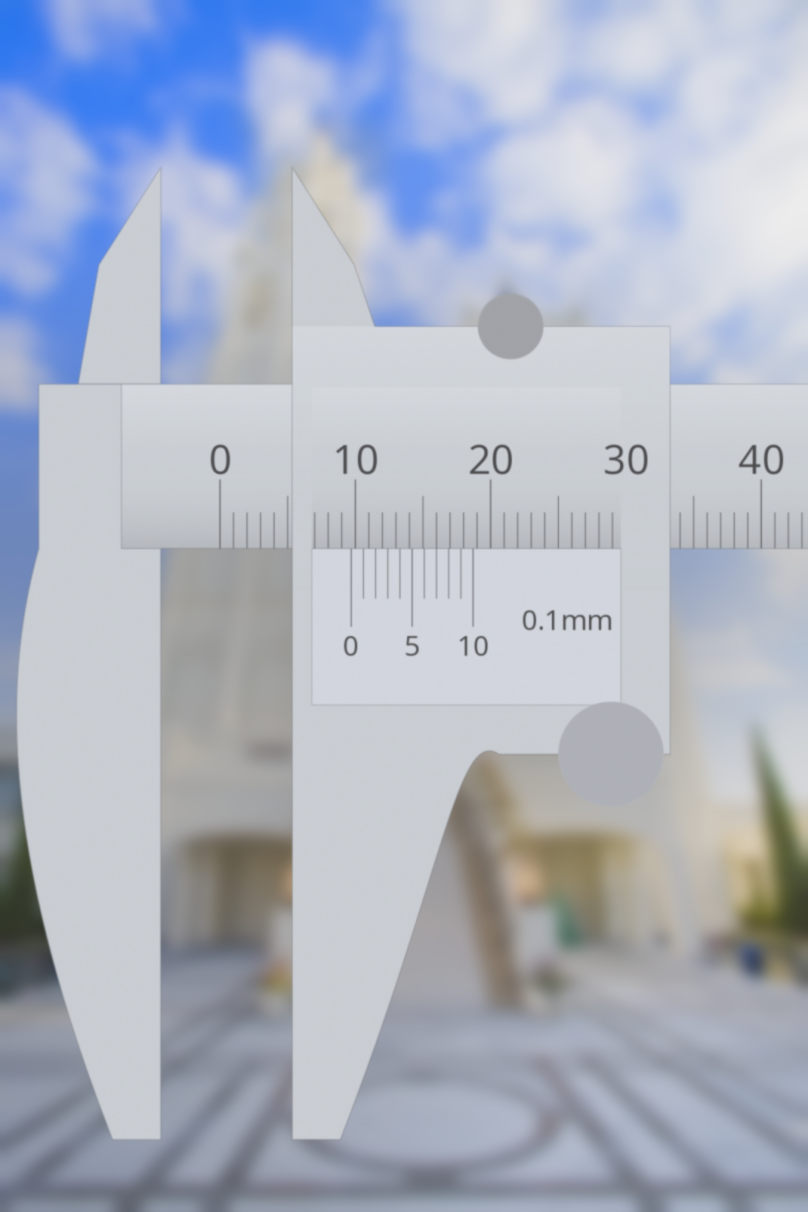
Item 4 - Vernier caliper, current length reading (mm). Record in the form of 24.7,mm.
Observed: 9.7,mm
